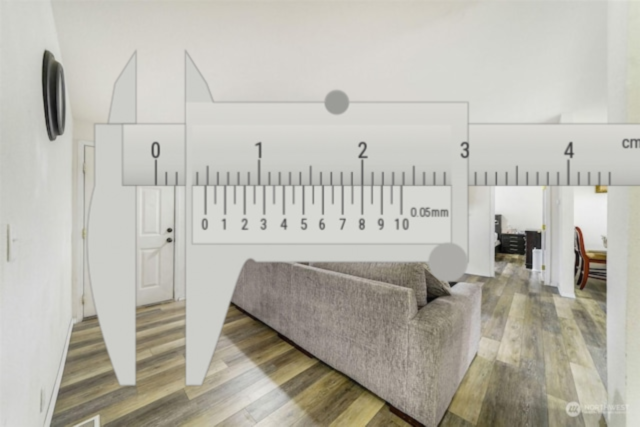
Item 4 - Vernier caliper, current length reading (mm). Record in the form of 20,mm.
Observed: 4.8,mm
